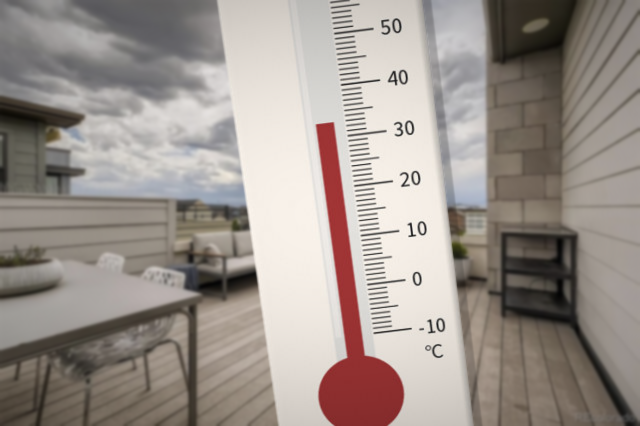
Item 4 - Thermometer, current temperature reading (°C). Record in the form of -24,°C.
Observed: 33,°C
